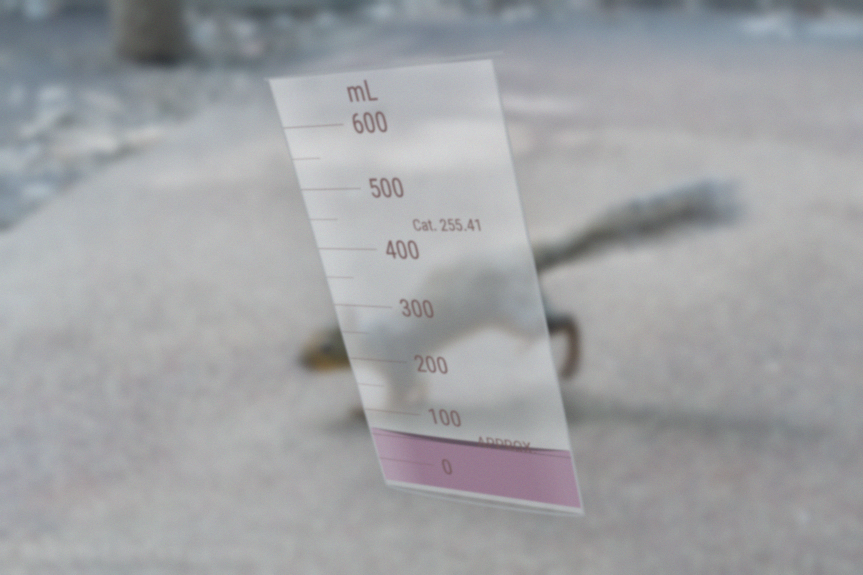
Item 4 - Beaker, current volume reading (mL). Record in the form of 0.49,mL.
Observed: 50,mL
